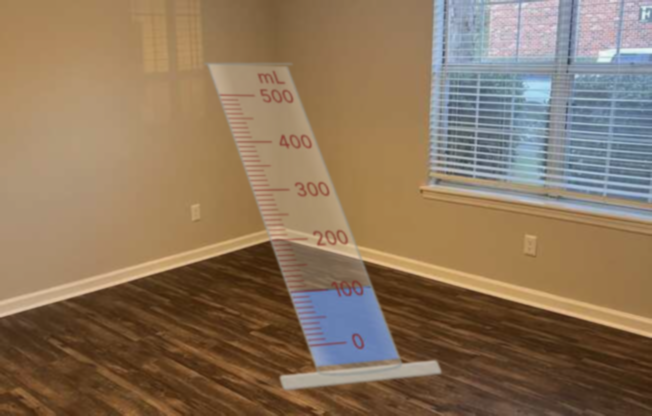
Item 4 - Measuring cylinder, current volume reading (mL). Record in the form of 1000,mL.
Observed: 100,mL
